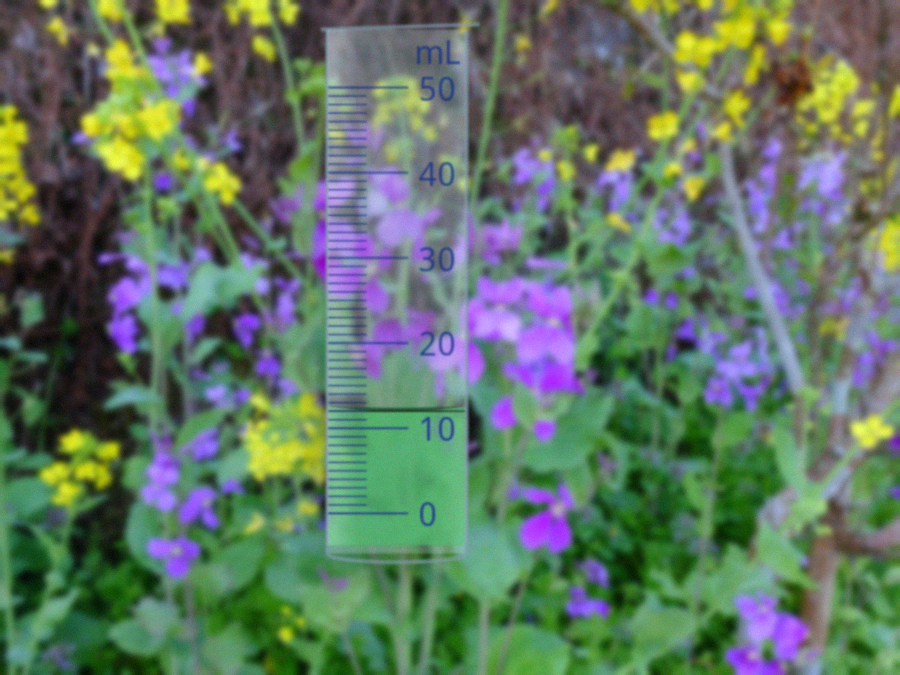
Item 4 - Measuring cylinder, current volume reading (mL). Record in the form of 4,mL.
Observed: 12,mL
